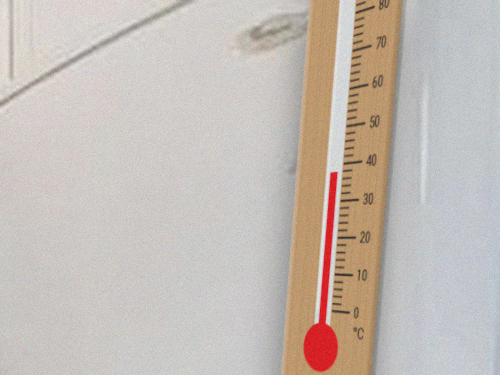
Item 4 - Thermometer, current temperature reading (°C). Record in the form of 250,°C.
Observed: 38,°C
